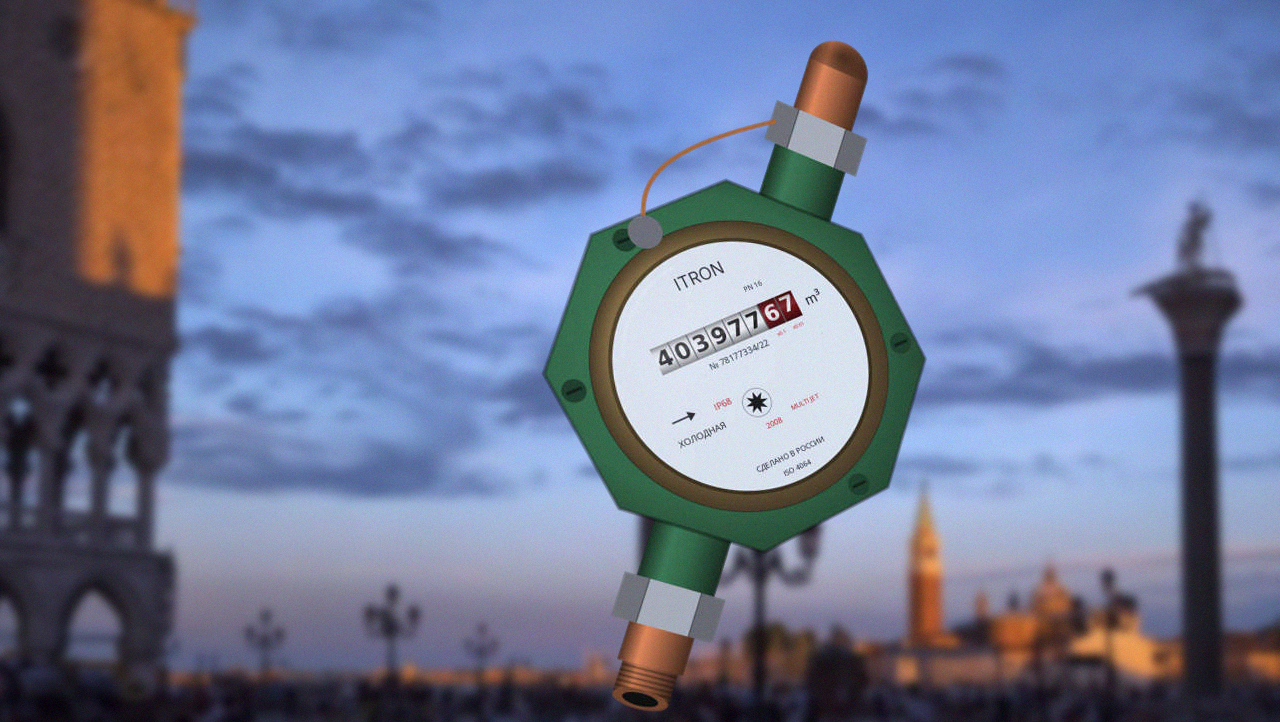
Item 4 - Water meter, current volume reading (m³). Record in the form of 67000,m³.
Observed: 403977.67,m³
